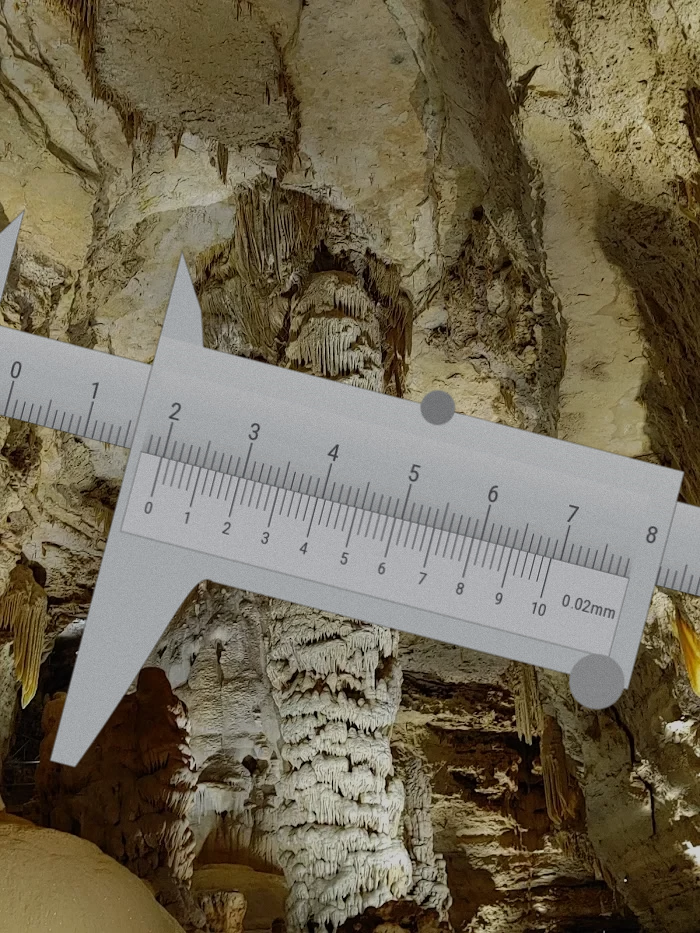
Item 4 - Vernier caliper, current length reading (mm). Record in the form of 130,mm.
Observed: 19.8,mm
